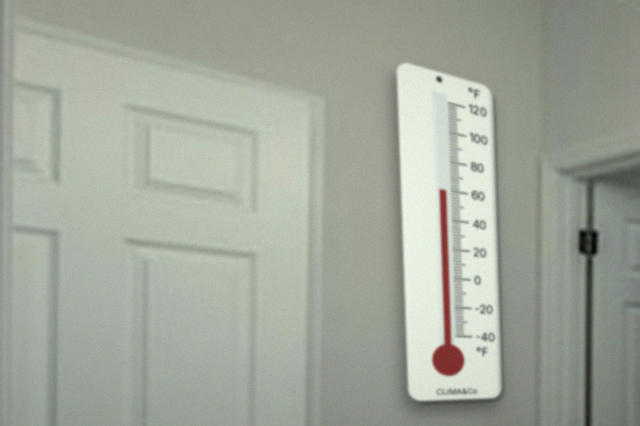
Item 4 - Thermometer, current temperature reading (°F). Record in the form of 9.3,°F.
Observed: 60,°F
